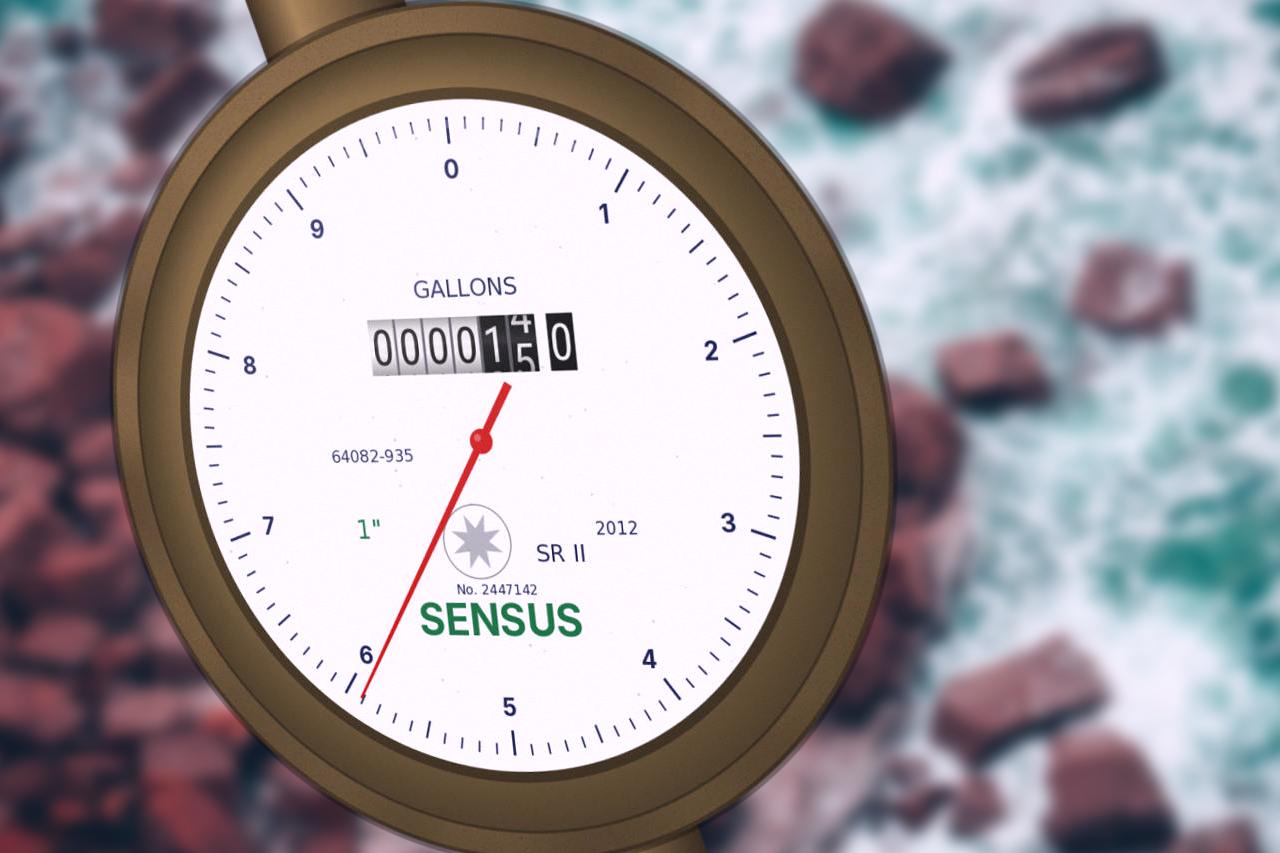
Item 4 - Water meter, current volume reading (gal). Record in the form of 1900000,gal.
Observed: 145.9,gal
